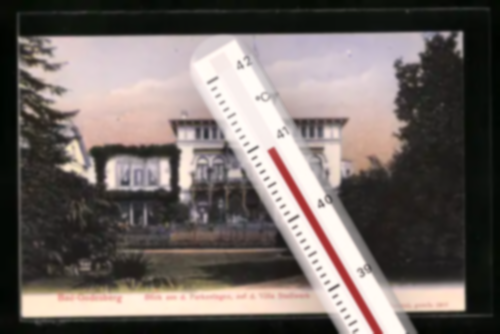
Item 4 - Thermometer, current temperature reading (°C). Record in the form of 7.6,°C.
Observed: 40.9,°C
